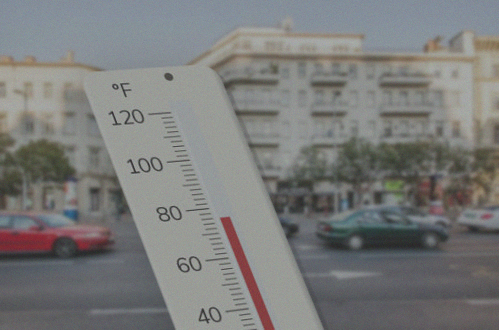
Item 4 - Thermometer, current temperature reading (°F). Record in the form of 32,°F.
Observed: 76,°F
